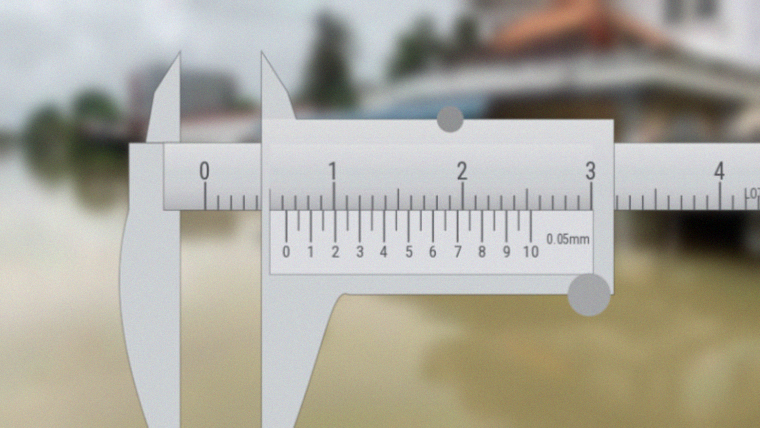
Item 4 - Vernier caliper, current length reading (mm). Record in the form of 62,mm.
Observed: 6.3,mm
